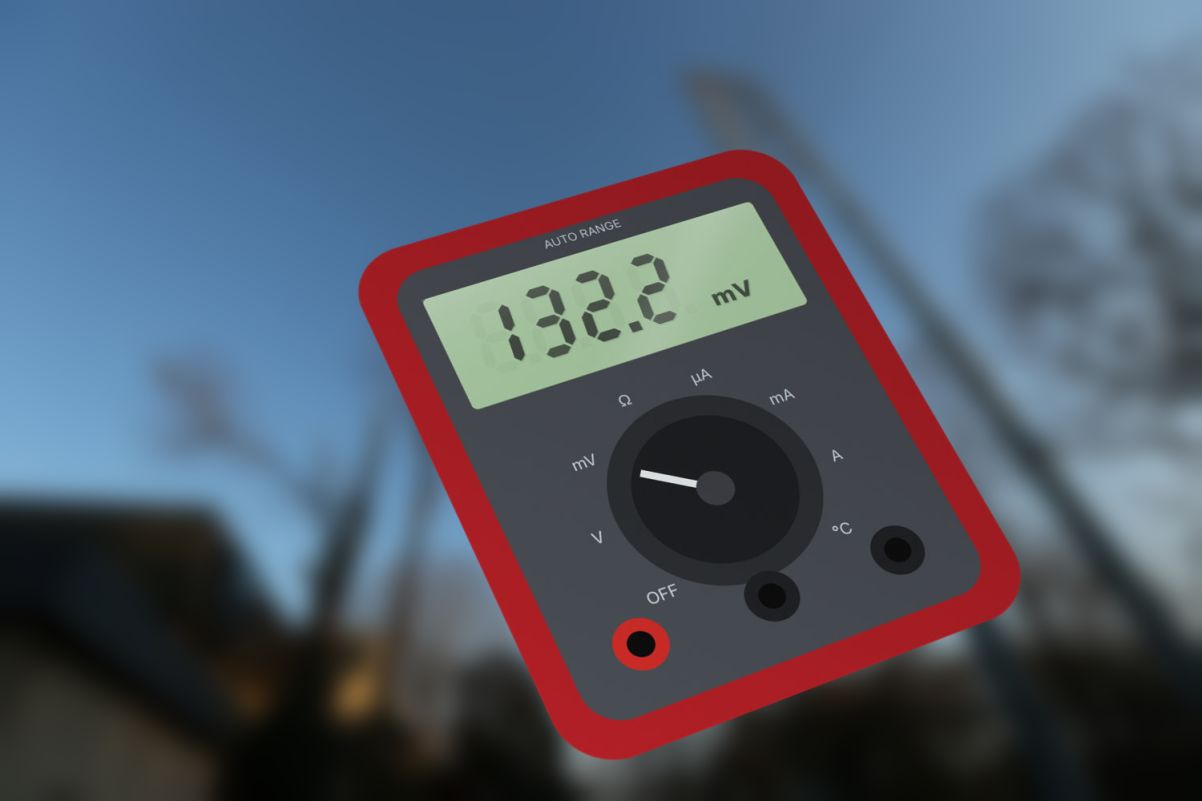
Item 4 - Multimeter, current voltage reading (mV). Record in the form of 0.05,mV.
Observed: 132.2,mV
